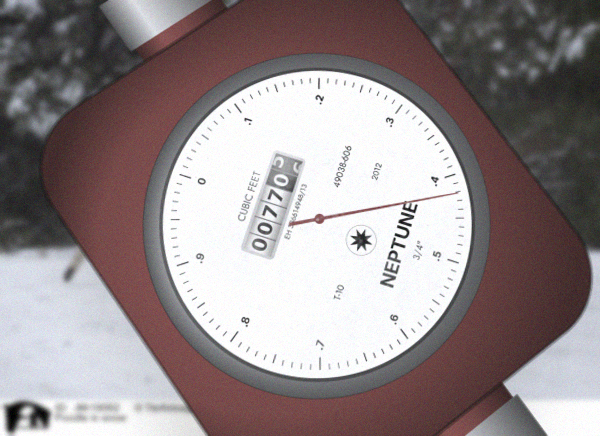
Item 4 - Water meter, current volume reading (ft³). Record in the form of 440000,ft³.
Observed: 7705.42,ft³
